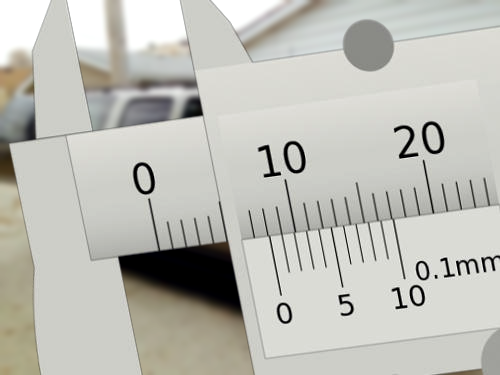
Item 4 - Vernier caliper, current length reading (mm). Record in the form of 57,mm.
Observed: 8.1,mm
